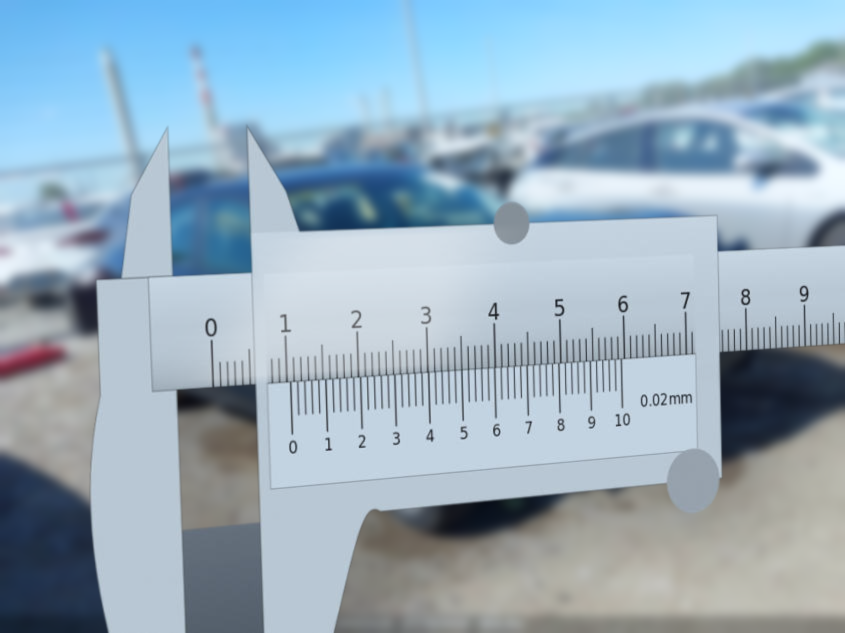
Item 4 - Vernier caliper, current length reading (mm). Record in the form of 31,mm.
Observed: 10.5,mm
